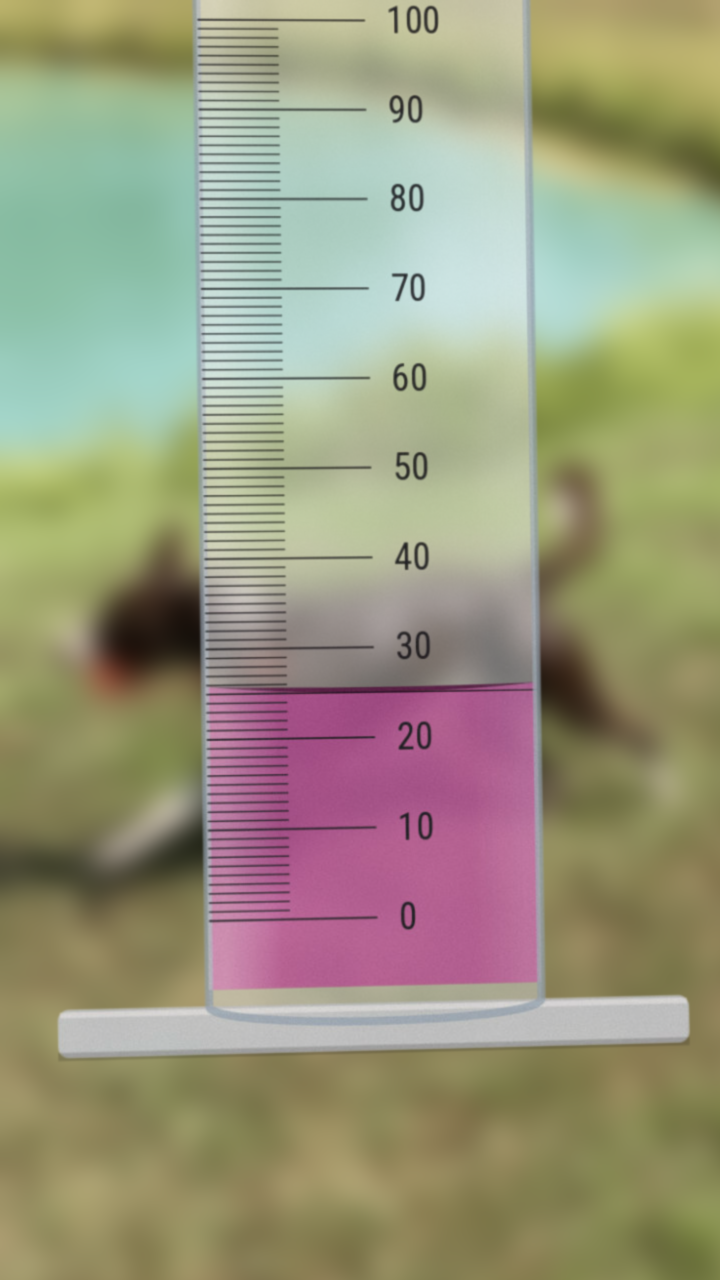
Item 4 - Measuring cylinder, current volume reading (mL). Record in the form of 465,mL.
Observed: 25,mL
